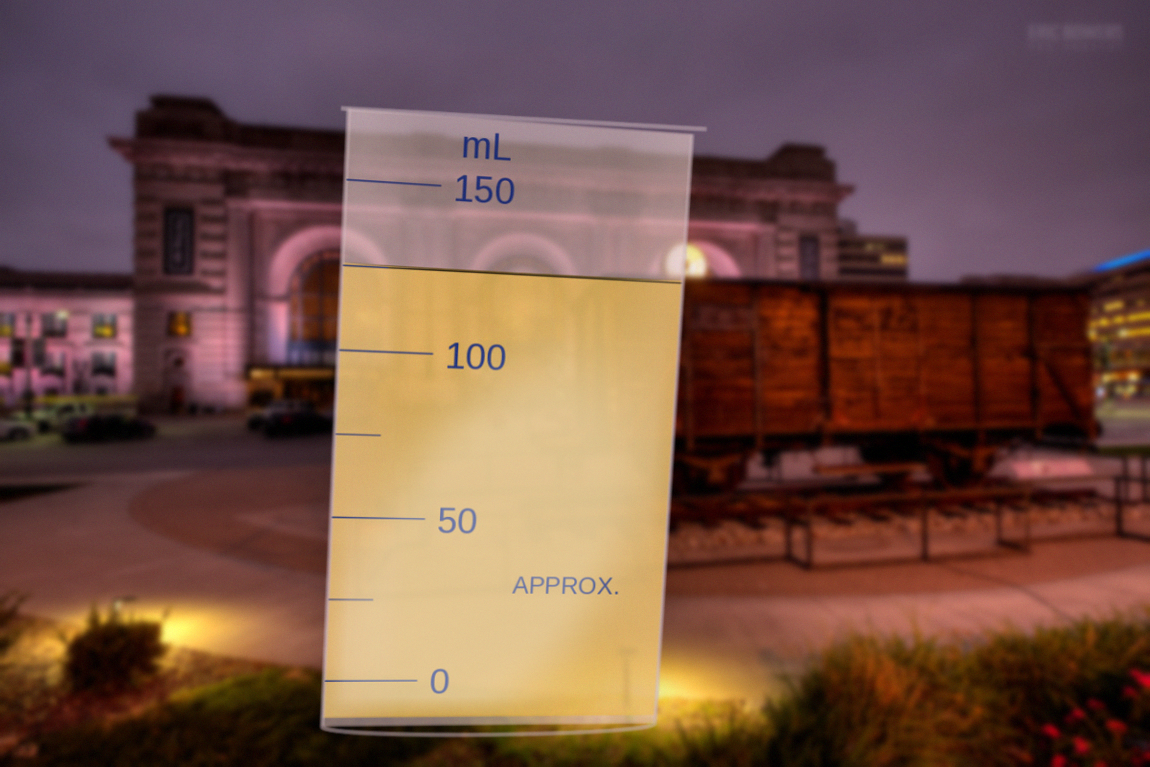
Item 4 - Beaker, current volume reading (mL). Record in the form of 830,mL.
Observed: 125,mL
